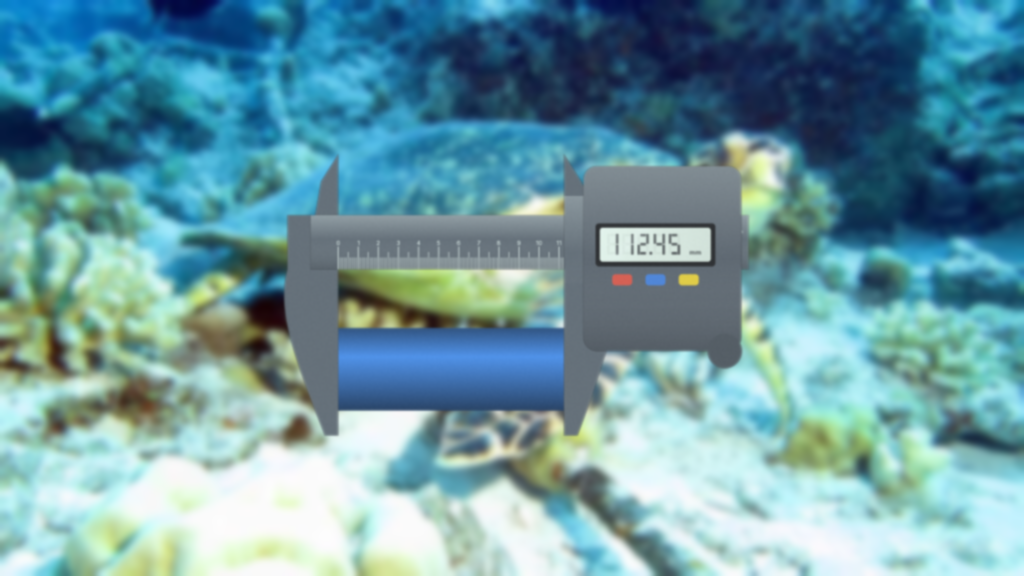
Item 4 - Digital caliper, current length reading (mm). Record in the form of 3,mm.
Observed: 112.45,mm
